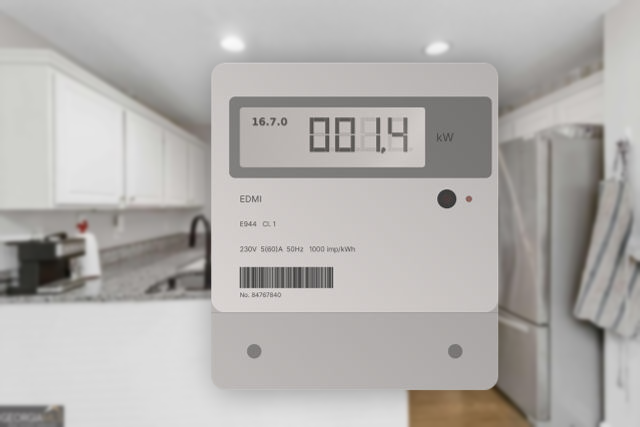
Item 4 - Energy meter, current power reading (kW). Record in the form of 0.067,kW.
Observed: 1.4,kW
